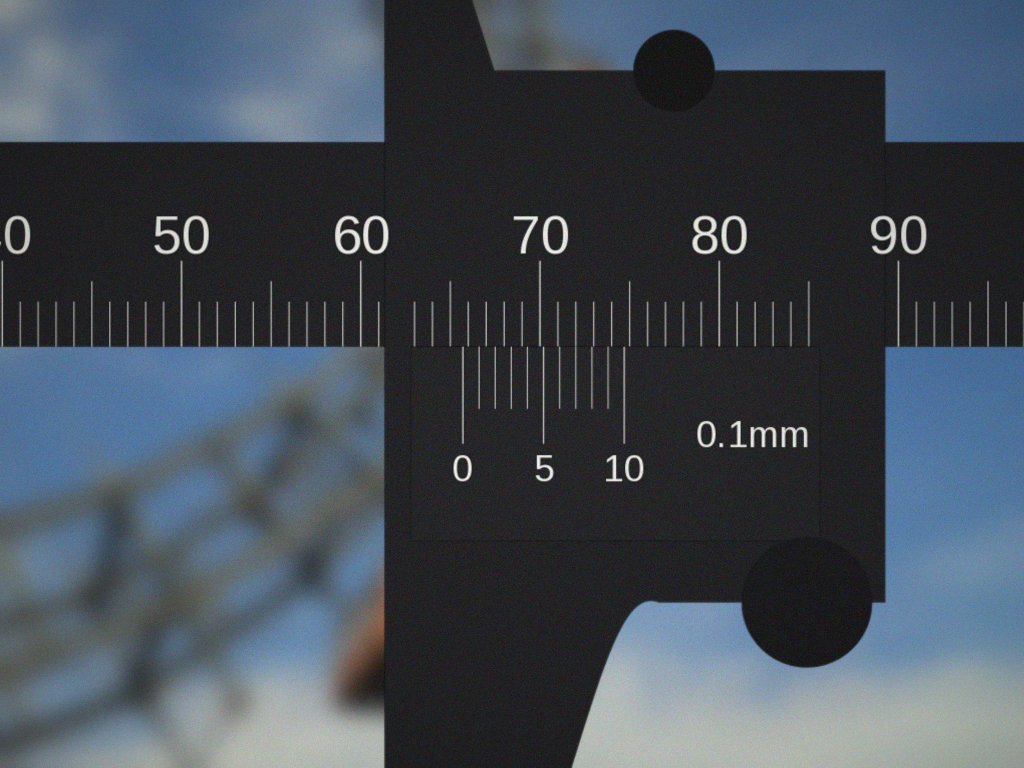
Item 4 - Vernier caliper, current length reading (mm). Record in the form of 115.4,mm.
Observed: 65.7,mm
